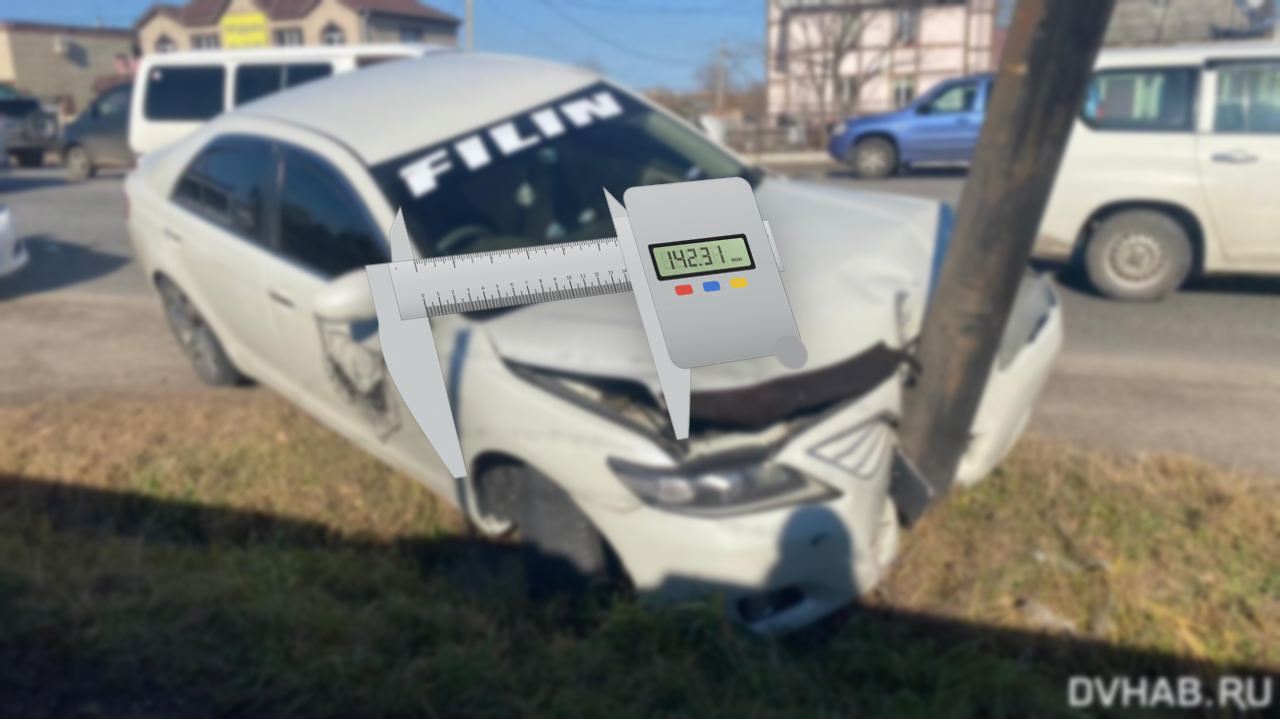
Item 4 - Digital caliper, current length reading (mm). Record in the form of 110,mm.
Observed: 142.31,mm
